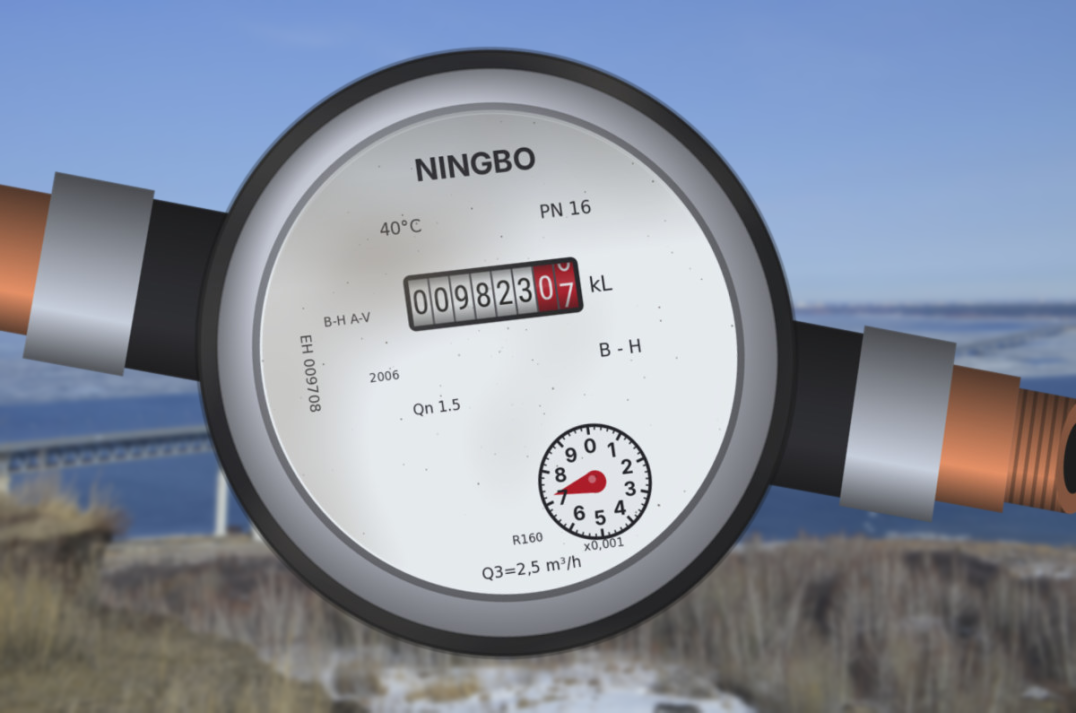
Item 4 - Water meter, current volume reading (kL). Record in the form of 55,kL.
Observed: 9823.067,kL
